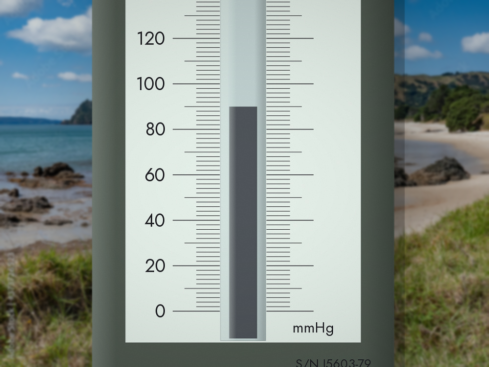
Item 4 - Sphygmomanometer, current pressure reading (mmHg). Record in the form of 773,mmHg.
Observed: 90,mmHg
